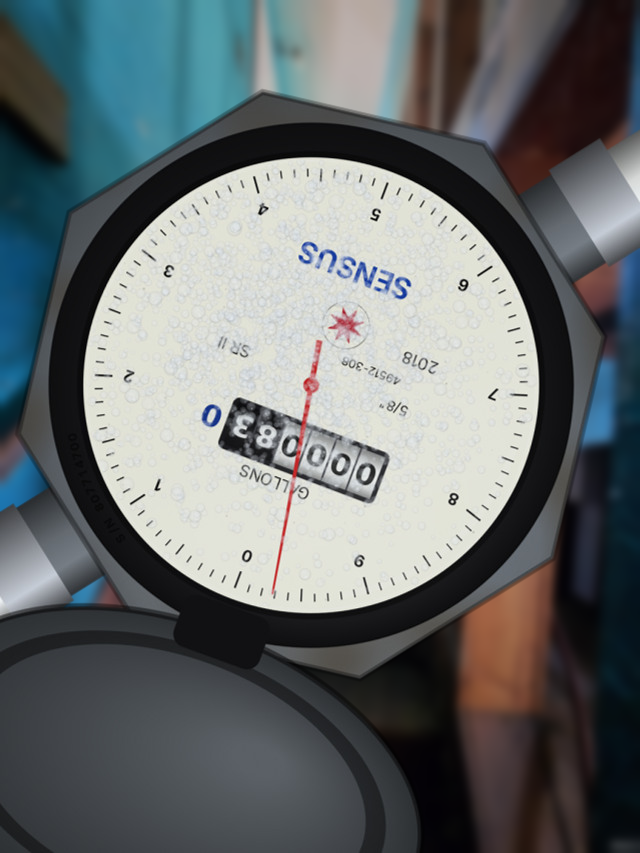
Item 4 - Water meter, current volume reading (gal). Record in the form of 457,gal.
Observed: 829.7,gal
